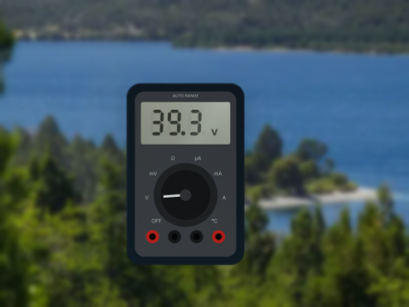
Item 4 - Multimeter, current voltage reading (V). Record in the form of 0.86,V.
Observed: 39.3,V
